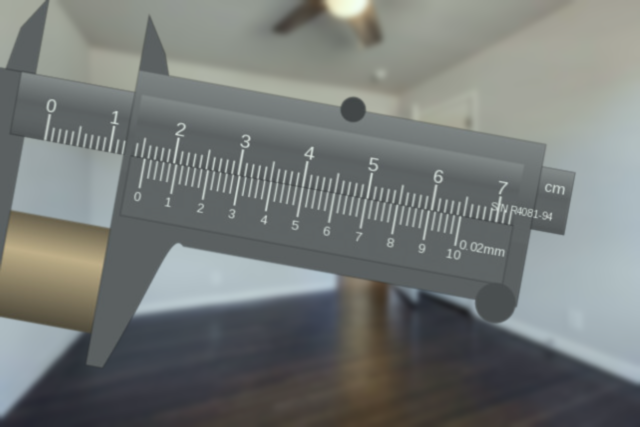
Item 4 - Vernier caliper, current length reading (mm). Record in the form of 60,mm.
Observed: 15.5,mm
